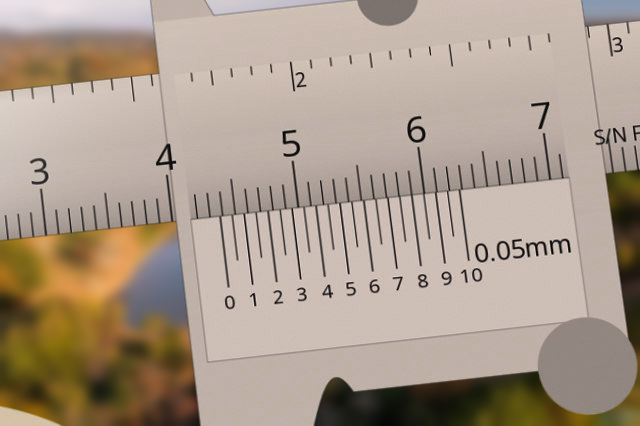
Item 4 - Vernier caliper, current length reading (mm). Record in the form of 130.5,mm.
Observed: 43.8,mm
